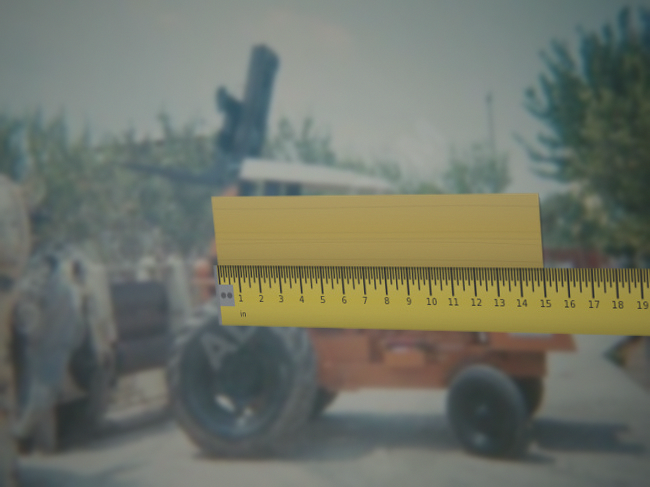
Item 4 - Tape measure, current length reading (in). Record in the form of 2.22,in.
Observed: 15,in
